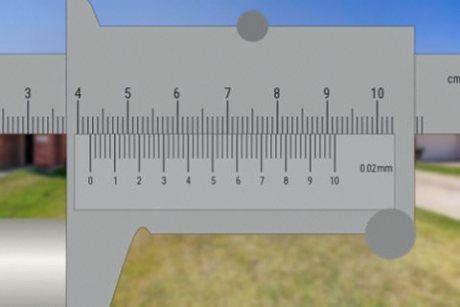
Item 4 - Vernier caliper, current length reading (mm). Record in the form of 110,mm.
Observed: 42.5,mm
